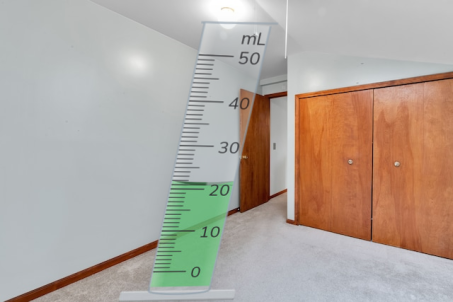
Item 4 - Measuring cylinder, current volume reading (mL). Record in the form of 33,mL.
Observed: 21,mL
